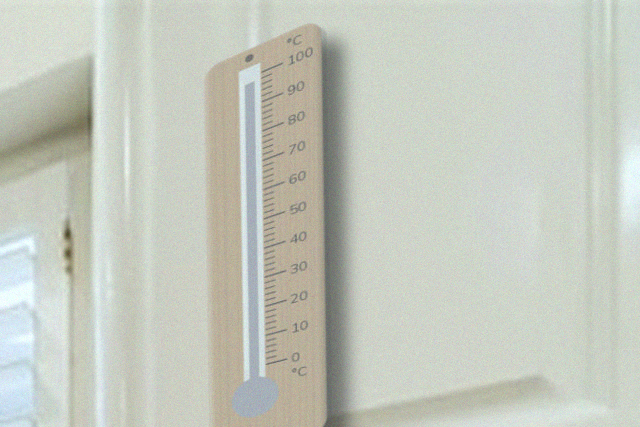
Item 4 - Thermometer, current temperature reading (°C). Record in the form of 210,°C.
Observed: 98,°C
